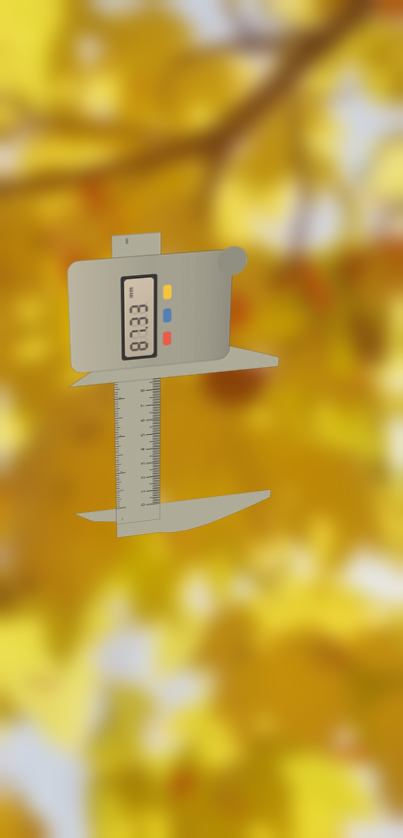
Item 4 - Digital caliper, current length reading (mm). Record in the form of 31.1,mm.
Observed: 87.33,mm
